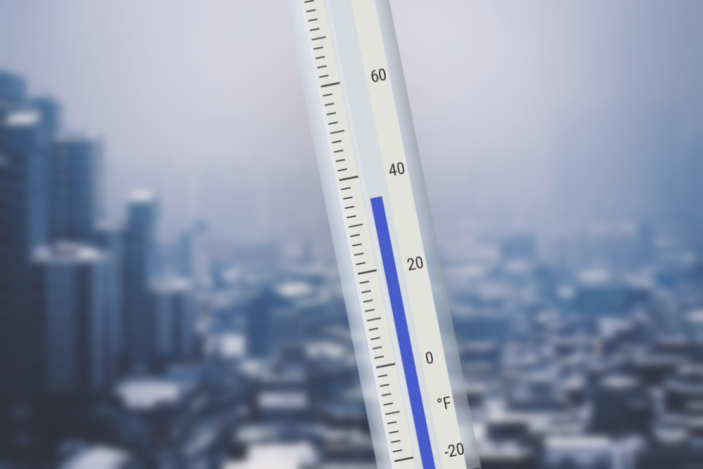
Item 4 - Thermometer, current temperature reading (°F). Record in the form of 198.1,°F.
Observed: 35,°F
